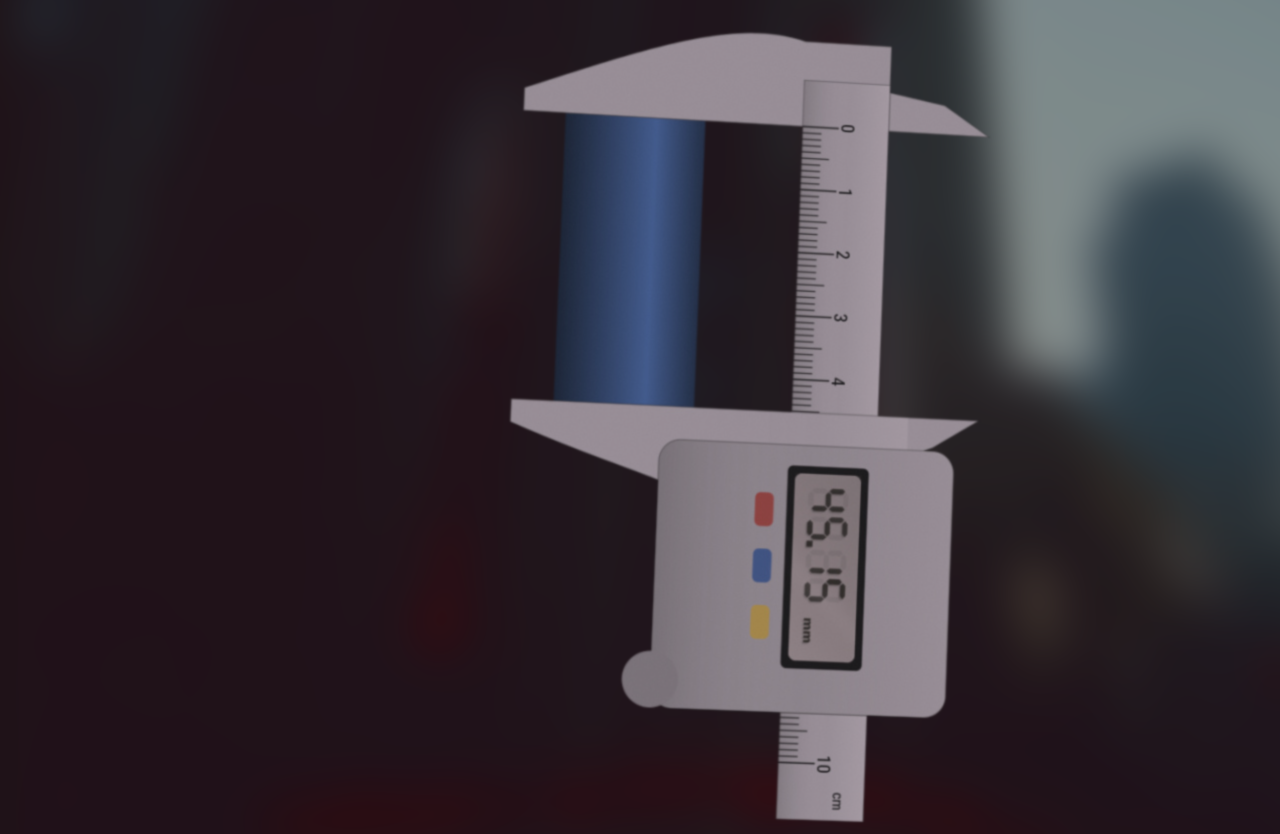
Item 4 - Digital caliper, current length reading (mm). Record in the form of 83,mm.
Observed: 45.15,mm
